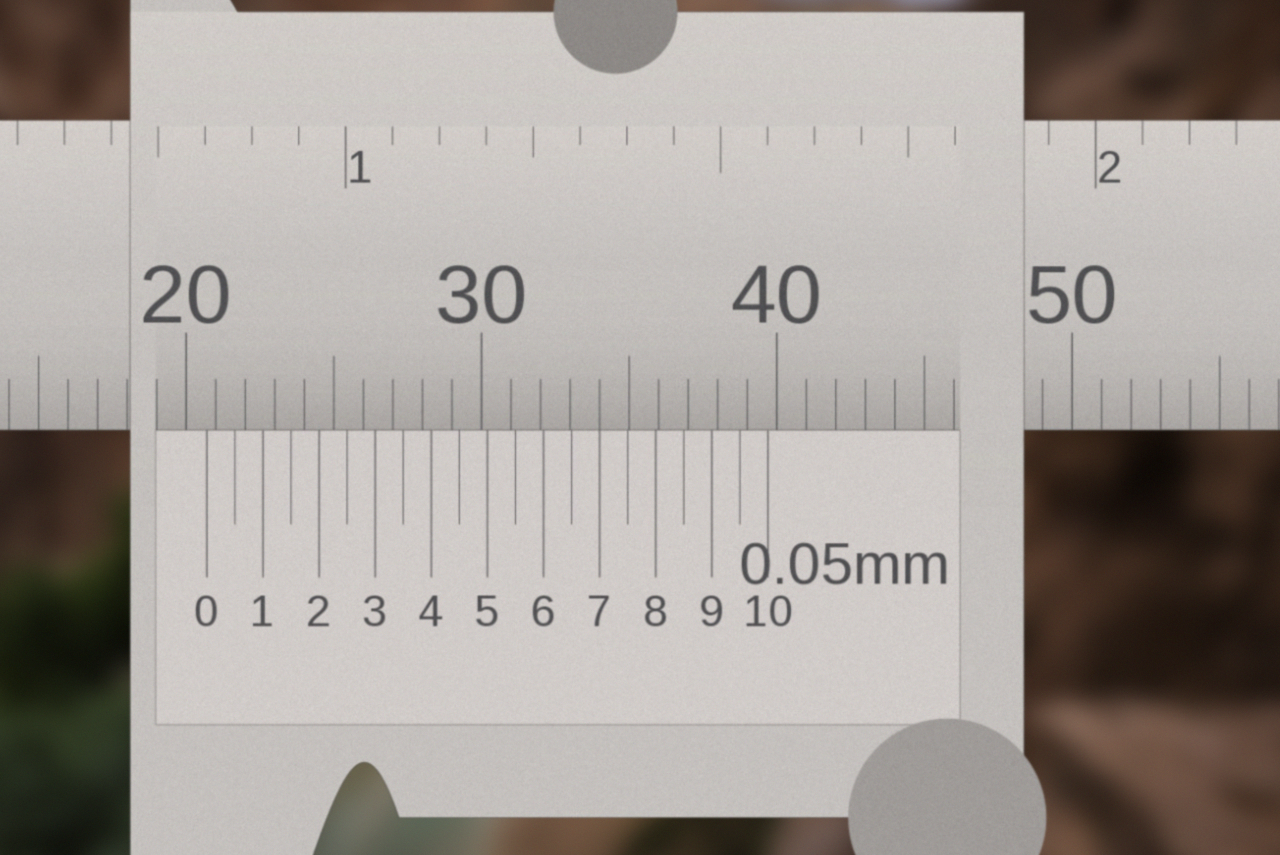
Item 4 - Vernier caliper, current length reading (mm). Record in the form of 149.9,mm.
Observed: 20.70,mm
